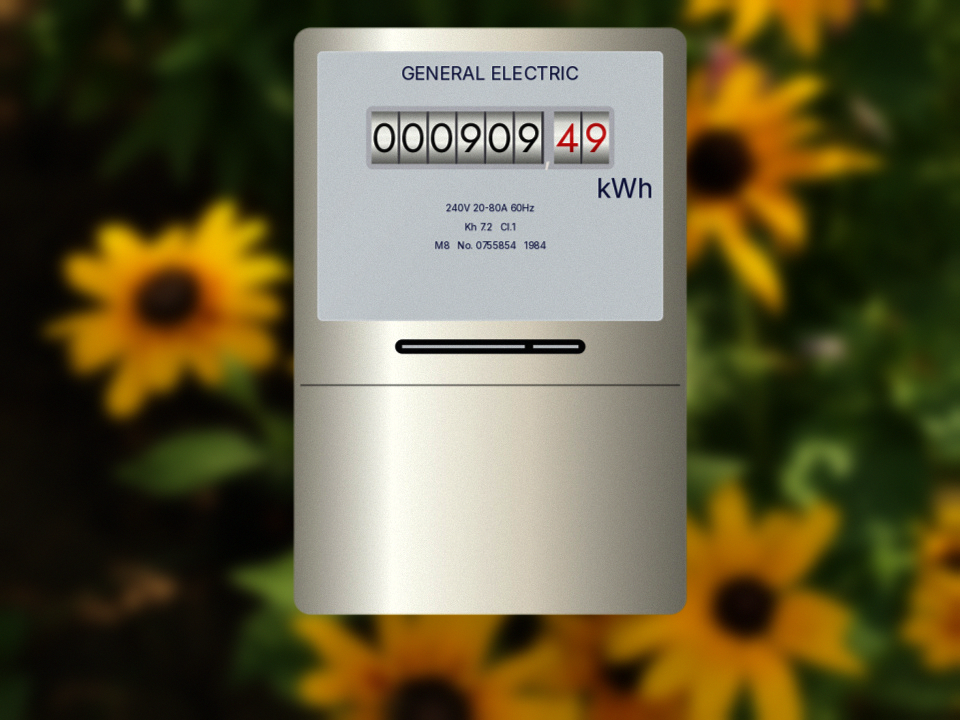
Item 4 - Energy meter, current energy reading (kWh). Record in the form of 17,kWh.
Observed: 909.49,kWh
